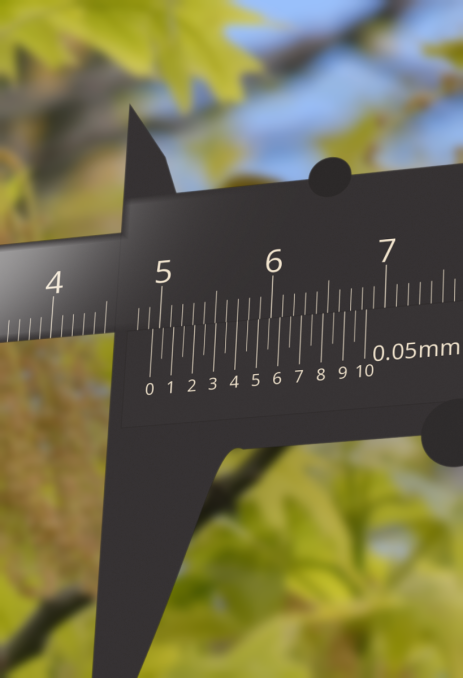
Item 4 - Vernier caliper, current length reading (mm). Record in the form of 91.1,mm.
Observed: 49.4,mm
